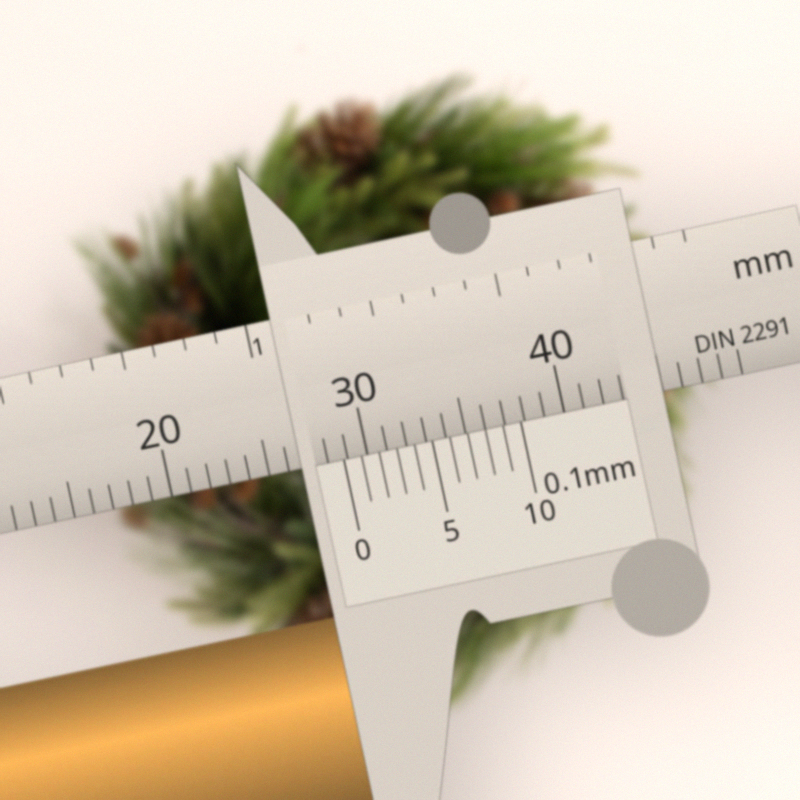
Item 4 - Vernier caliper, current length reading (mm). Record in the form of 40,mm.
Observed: 28.8,mm
